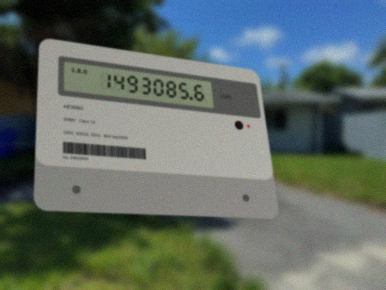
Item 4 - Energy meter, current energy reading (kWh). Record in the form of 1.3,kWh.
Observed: 1493085.6,kWh
